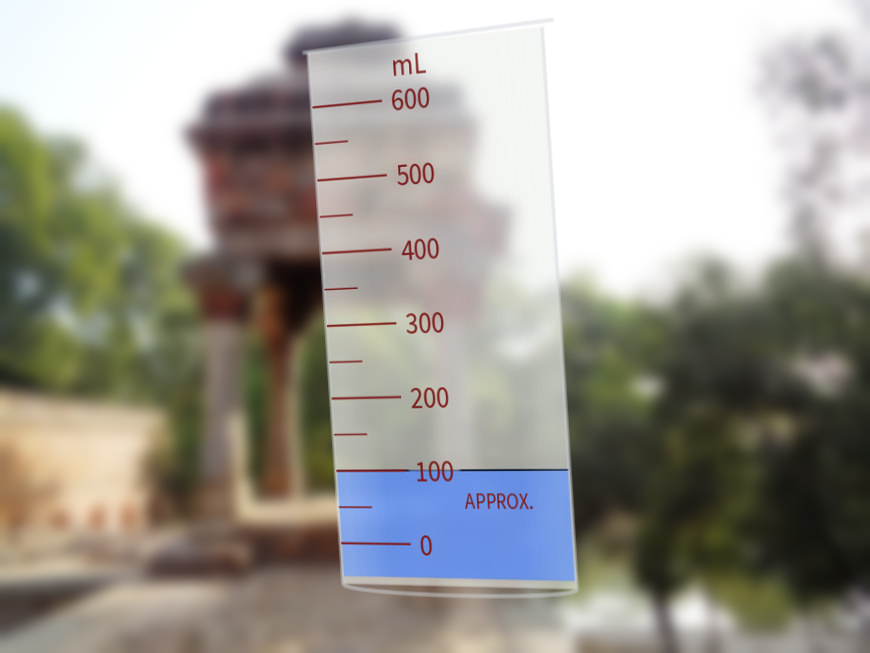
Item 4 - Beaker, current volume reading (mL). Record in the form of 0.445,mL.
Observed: 100,mL
